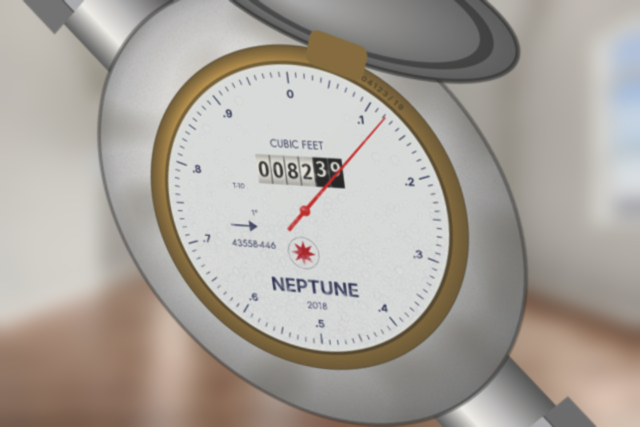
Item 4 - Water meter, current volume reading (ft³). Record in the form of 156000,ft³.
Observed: 8239.12,ft³
